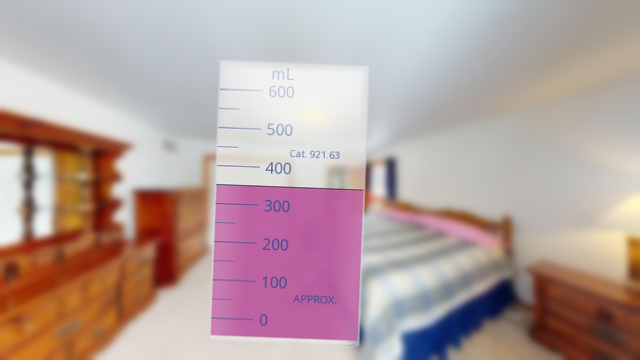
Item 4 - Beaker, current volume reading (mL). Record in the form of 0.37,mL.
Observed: 350,mL
